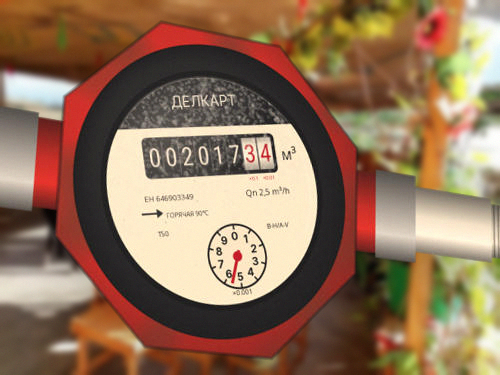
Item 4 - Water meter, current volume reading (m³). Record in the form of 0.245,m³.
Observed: 2017.345,m³
